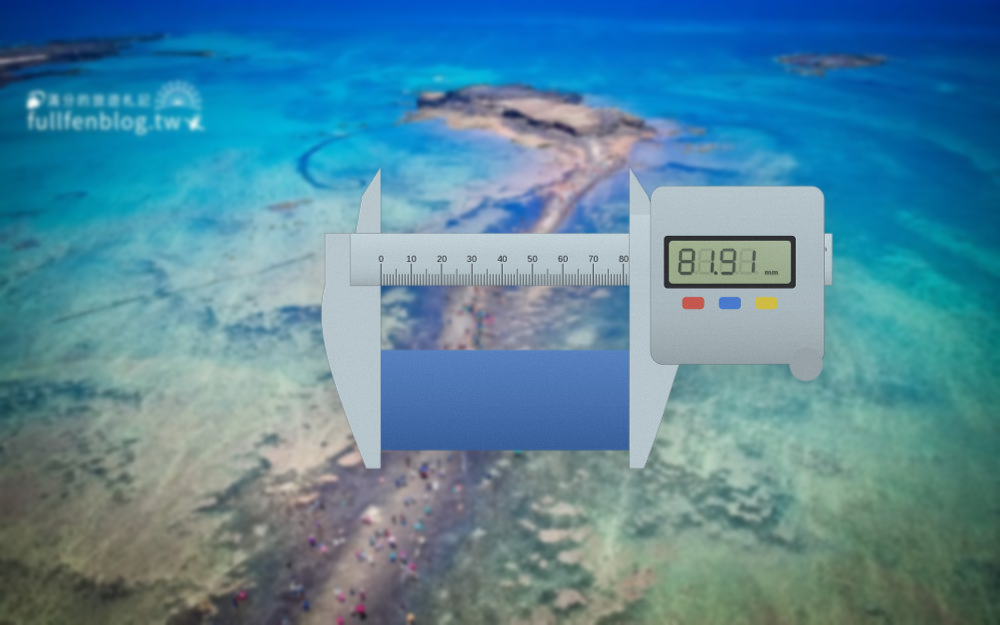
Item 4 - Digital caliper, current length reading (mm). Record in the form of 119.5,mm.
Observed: 81.91,mm
